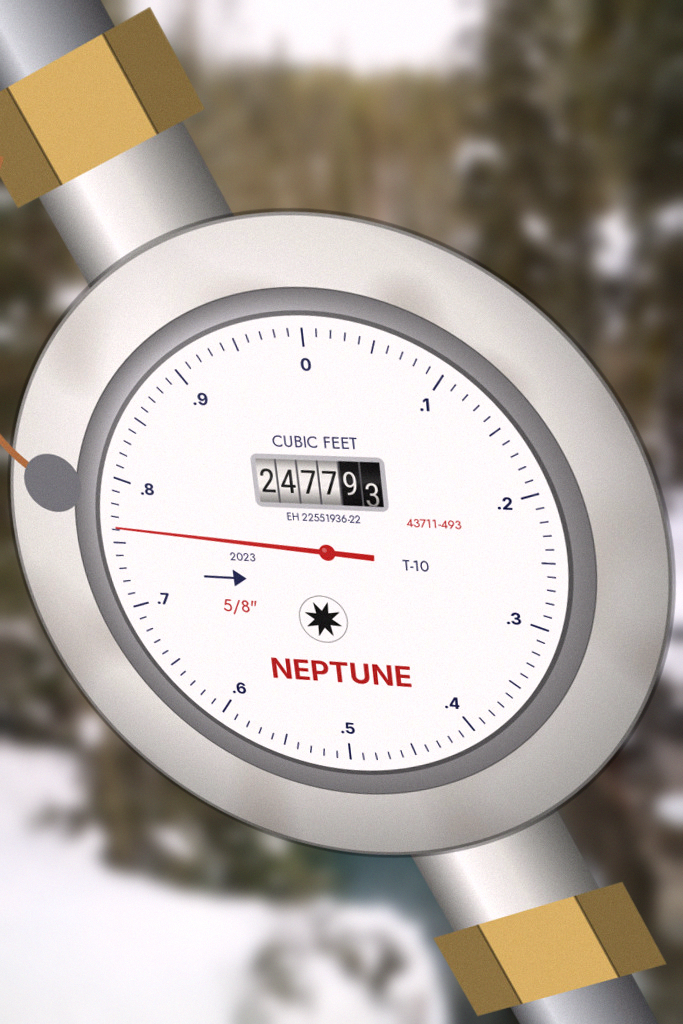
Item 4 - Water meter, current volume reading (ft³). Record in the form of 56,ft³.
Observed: 247792.76,ft³
